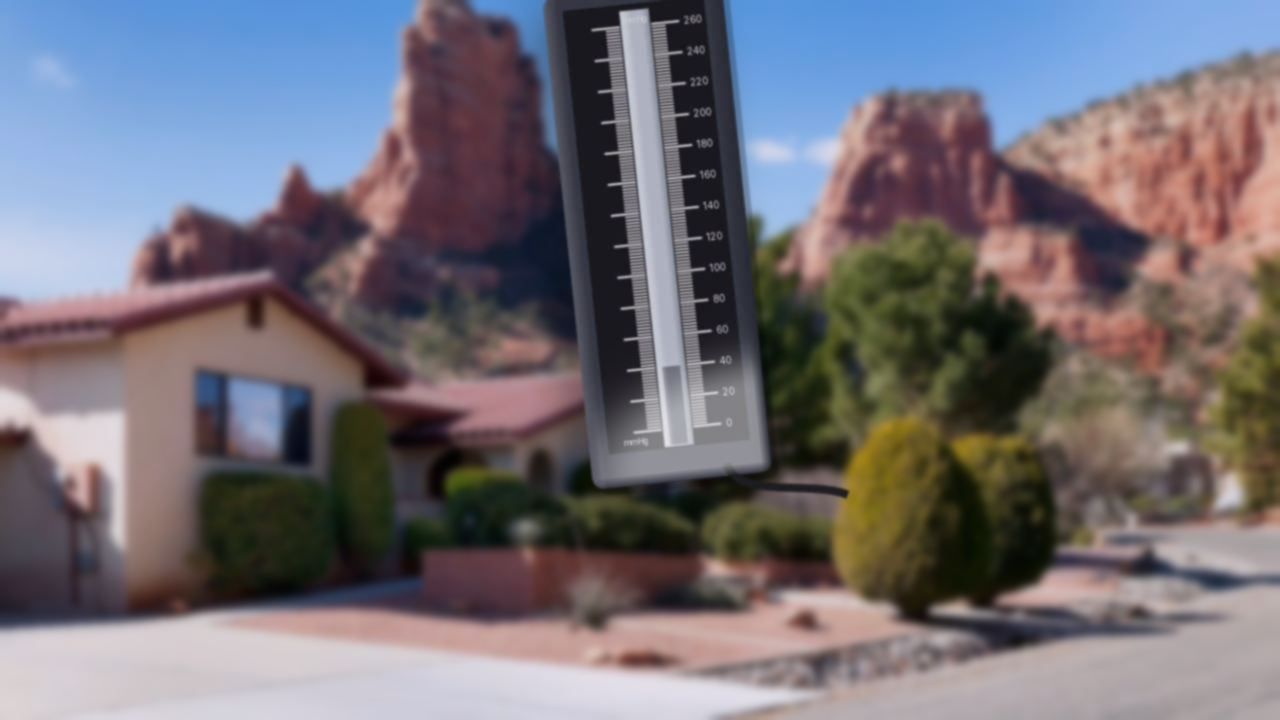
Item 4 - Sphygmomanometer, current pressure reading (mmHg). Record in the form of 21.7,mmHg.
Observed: 40,mmHg
